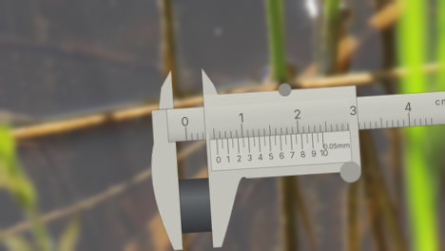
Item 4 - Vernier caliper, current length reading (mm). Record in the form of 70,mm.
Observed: 5.4,mm
